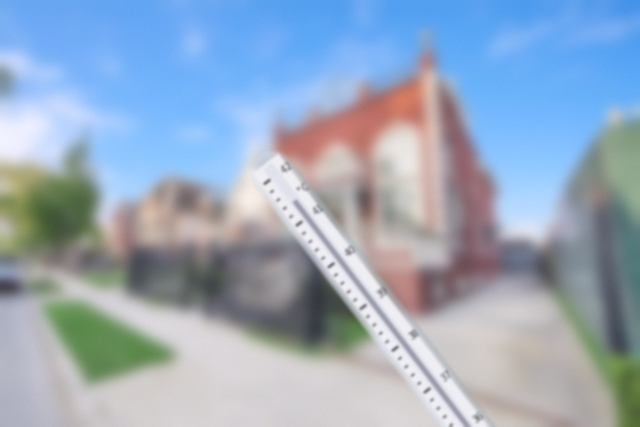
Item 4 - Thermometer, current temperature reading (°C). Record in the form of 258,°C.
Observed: 41.4,°C
